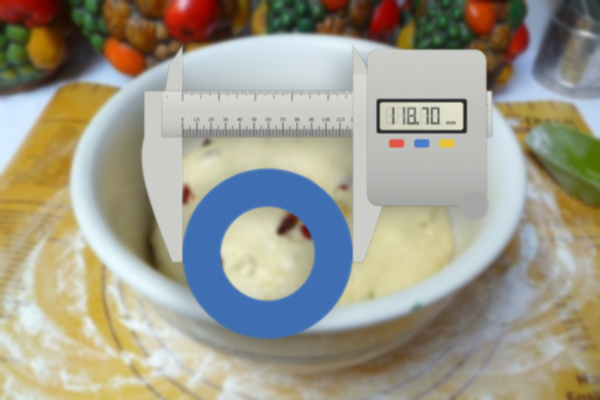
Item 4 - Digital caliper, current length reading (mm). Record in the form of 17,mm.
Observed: 118.70,mm
